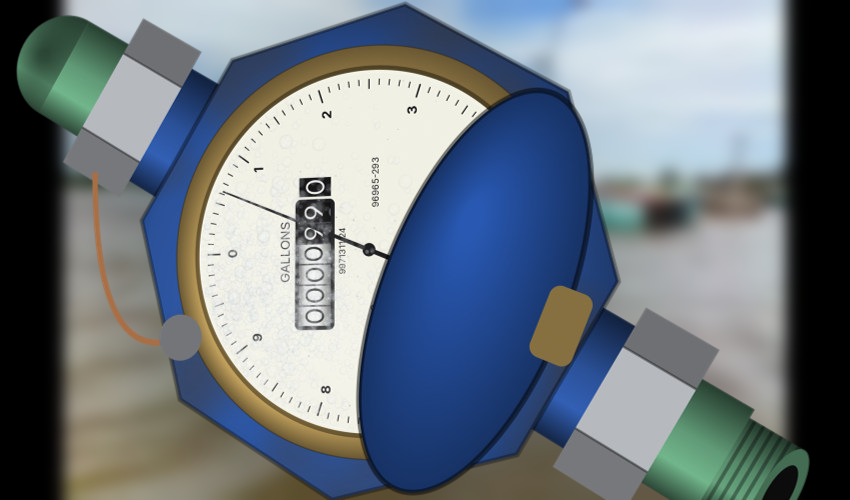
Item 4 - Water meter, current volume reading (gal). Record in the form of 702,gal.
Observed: 990.6,gal
